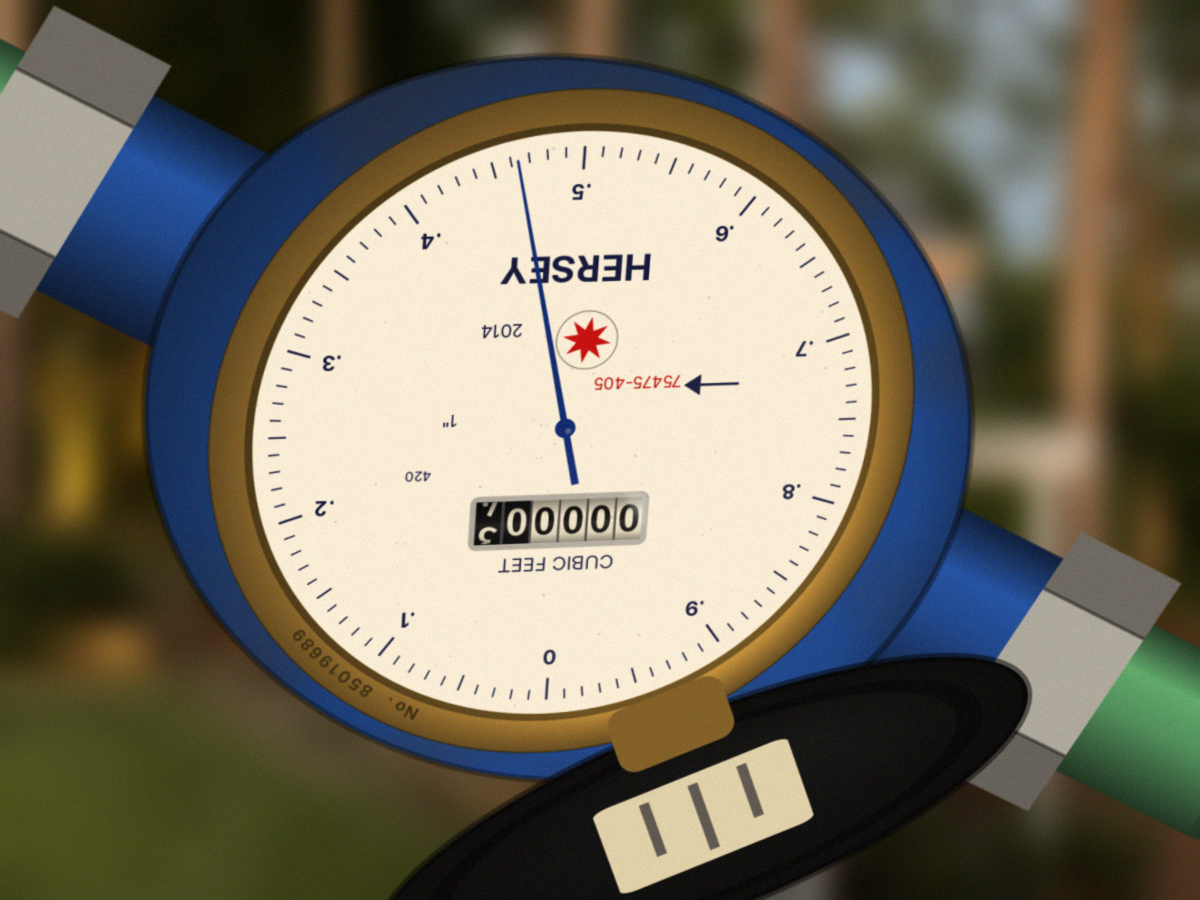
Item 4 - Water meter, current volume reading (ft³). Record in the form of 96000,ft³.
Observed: 3.46,ft³
